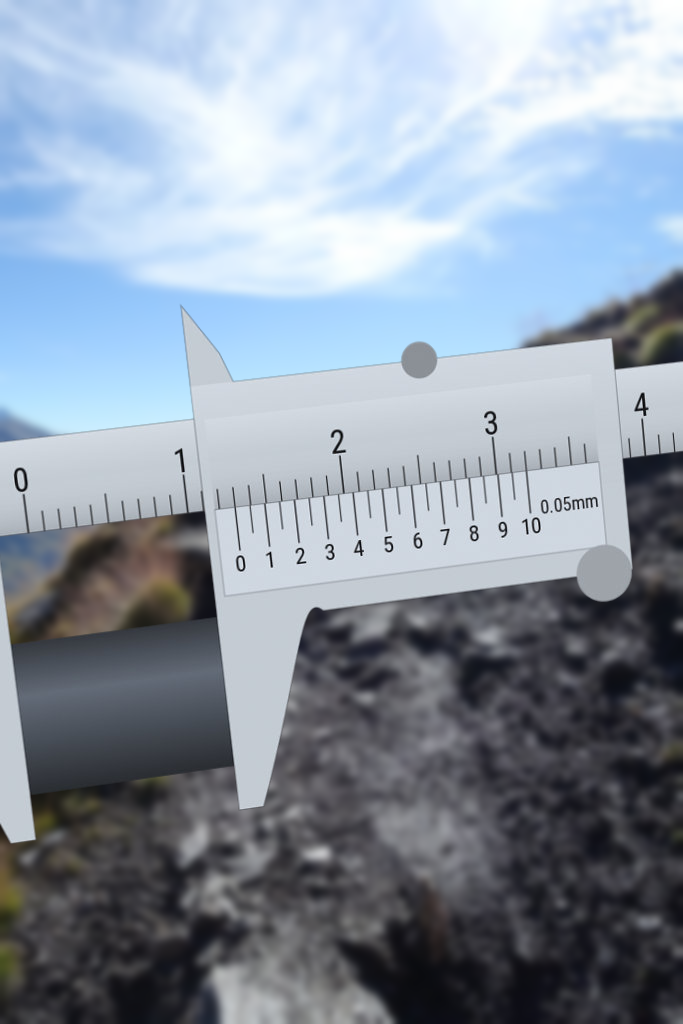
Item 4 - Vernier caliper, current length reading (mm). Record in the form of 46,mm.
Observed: 13.0,mm
